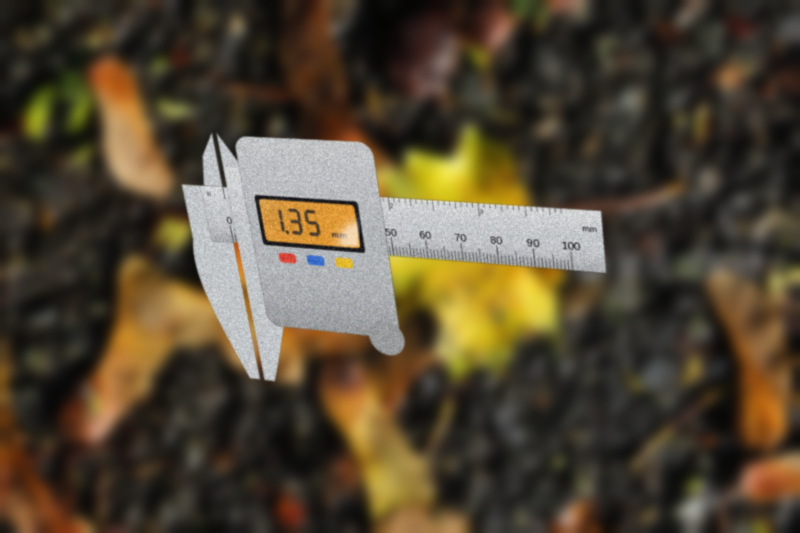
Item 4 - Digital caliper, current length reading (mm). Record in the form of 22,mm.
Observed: 1.35,mm
